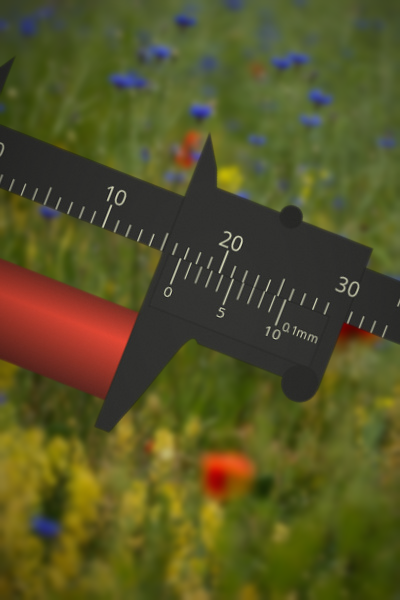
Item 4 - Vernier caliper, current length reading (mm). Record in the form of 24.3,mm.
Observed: 16.7,mm
